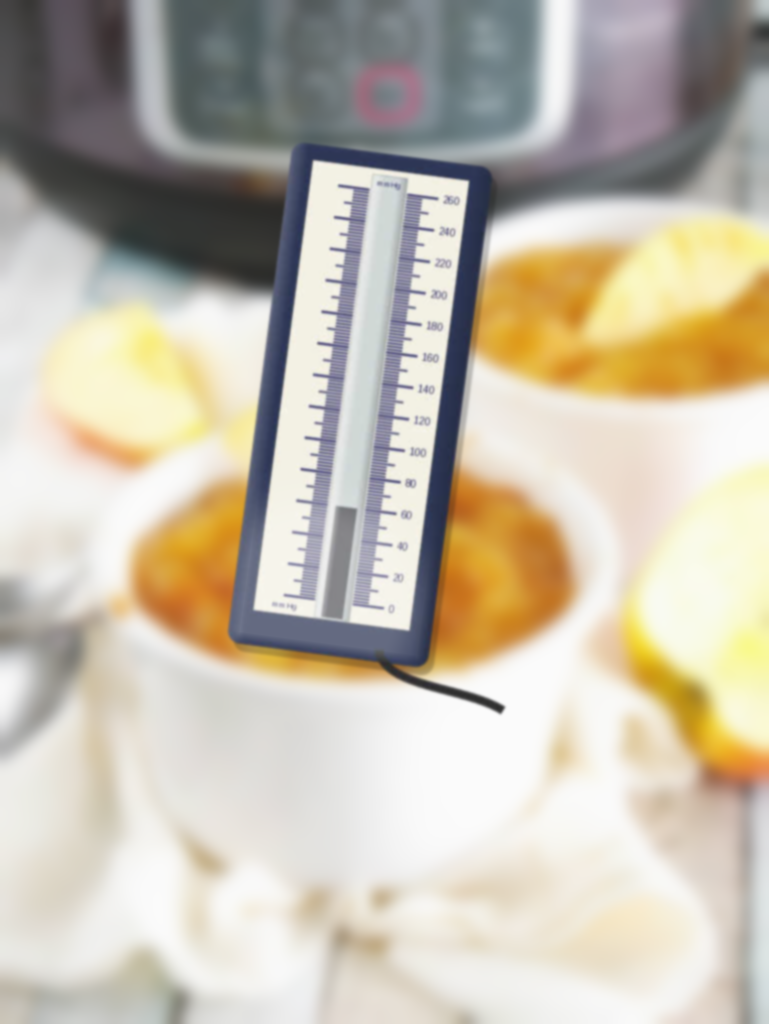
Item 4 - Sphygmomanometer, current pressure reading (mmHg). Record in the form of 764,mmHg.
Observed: 60,mmHg
